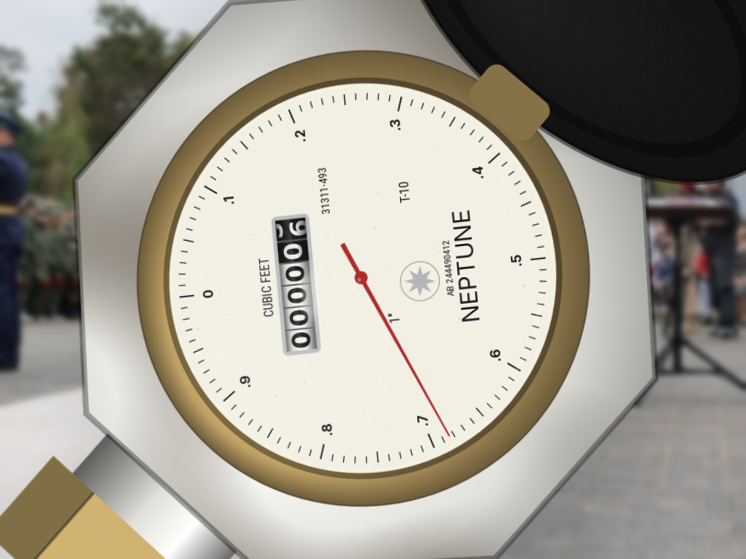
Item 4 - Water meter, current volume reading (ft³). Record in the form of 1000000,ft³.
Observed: 5.68,ft³
